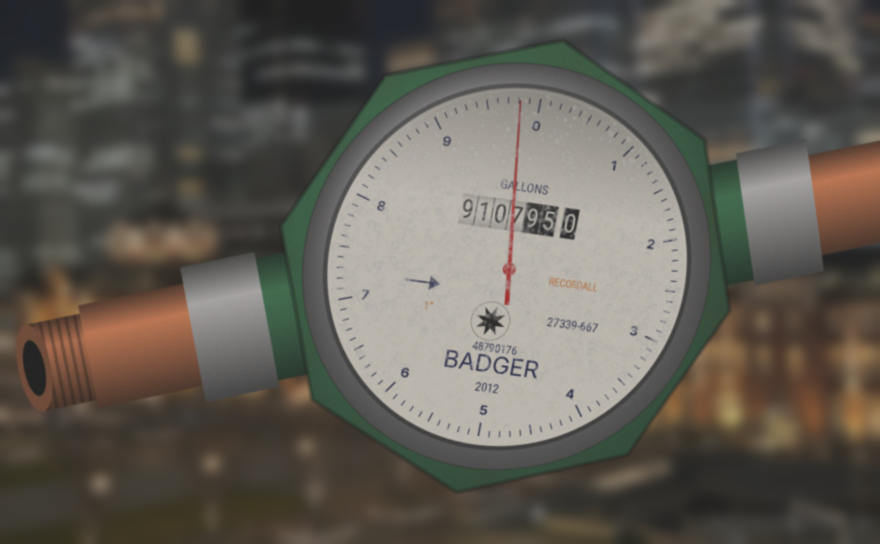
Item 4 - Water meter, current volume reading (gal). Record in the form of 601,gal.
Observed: 9107949.8,gal
